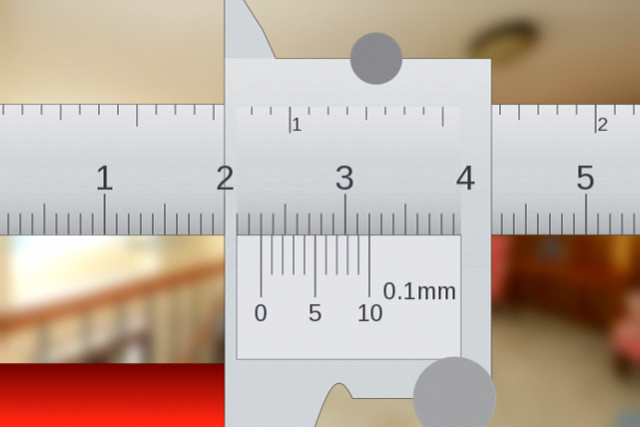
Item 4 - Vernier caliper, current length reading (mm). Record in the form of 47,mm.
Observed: 23.0,mm
